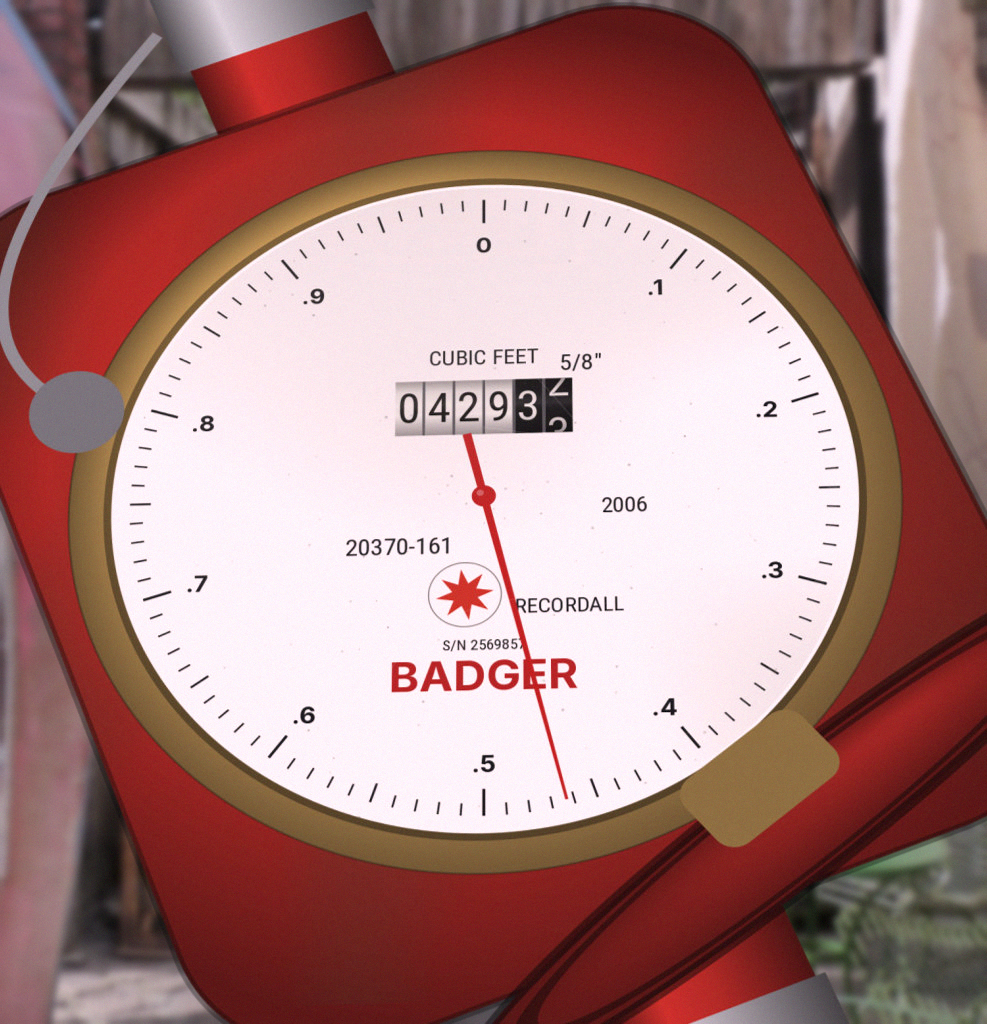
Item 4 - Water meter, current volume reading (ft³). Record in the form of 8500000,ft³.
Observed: 42932.46,ft³
